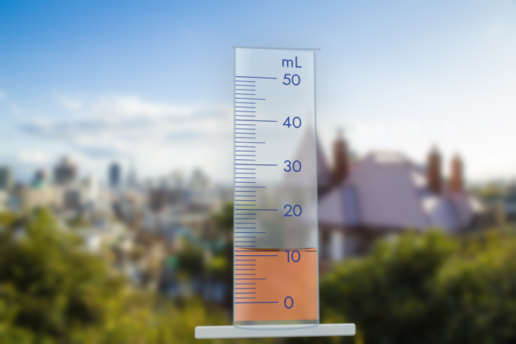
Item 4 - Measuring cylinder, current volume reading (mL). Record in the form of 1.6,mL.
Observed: 11,mL
